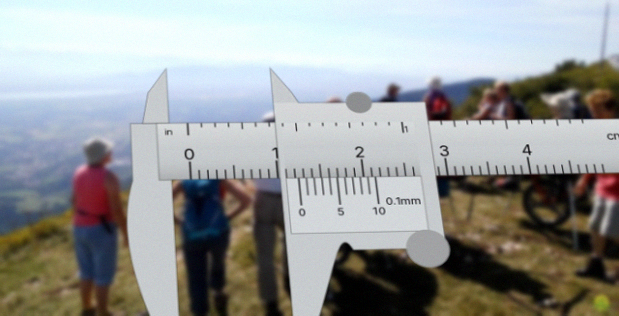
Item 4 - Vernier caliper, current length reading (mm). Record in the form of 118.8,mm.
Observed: 12.4,mm
